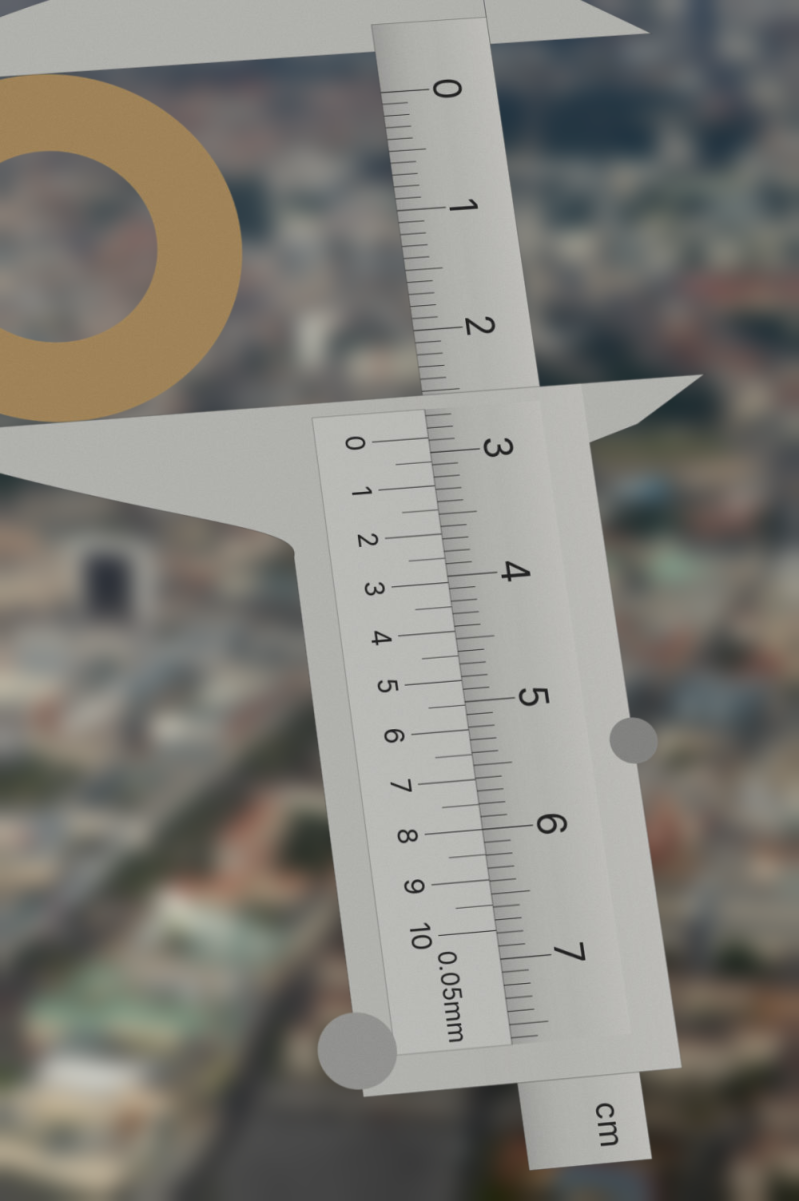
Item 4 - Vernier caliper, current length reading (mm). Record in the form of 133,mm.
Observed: 28.8,mm
